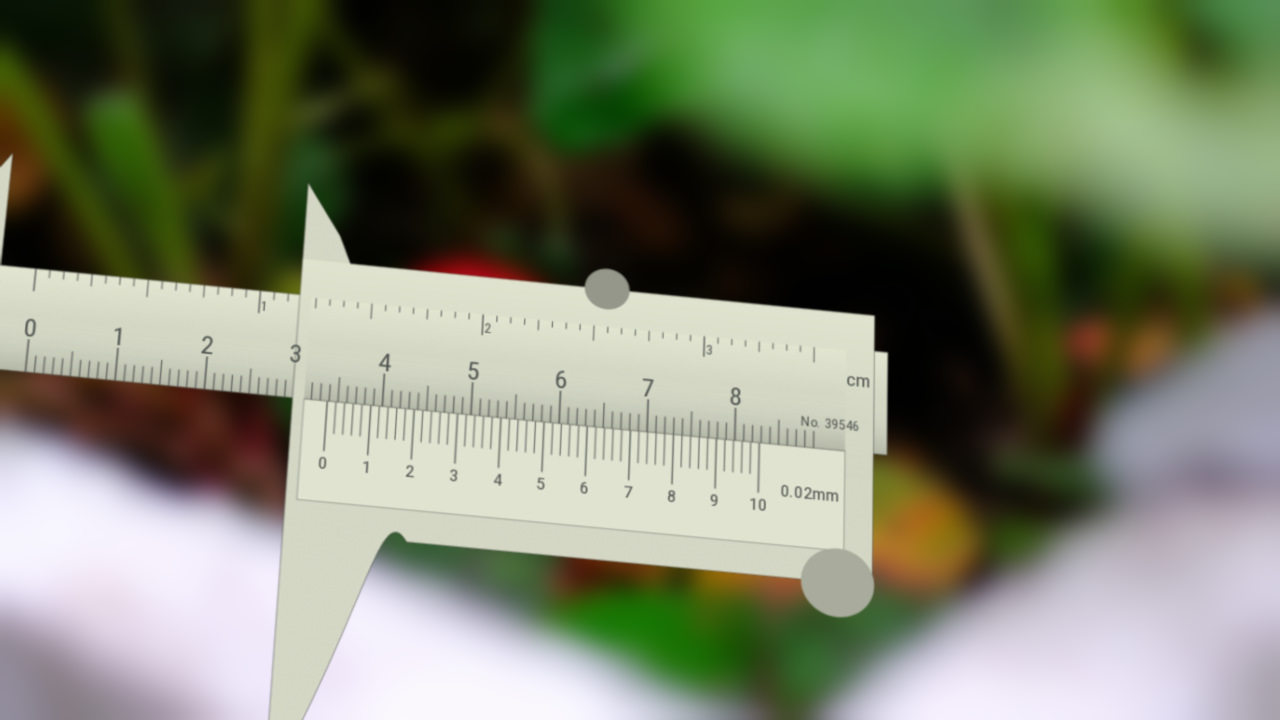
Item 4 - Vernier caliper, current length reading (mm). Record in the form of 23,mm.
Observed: 33.8,mm
